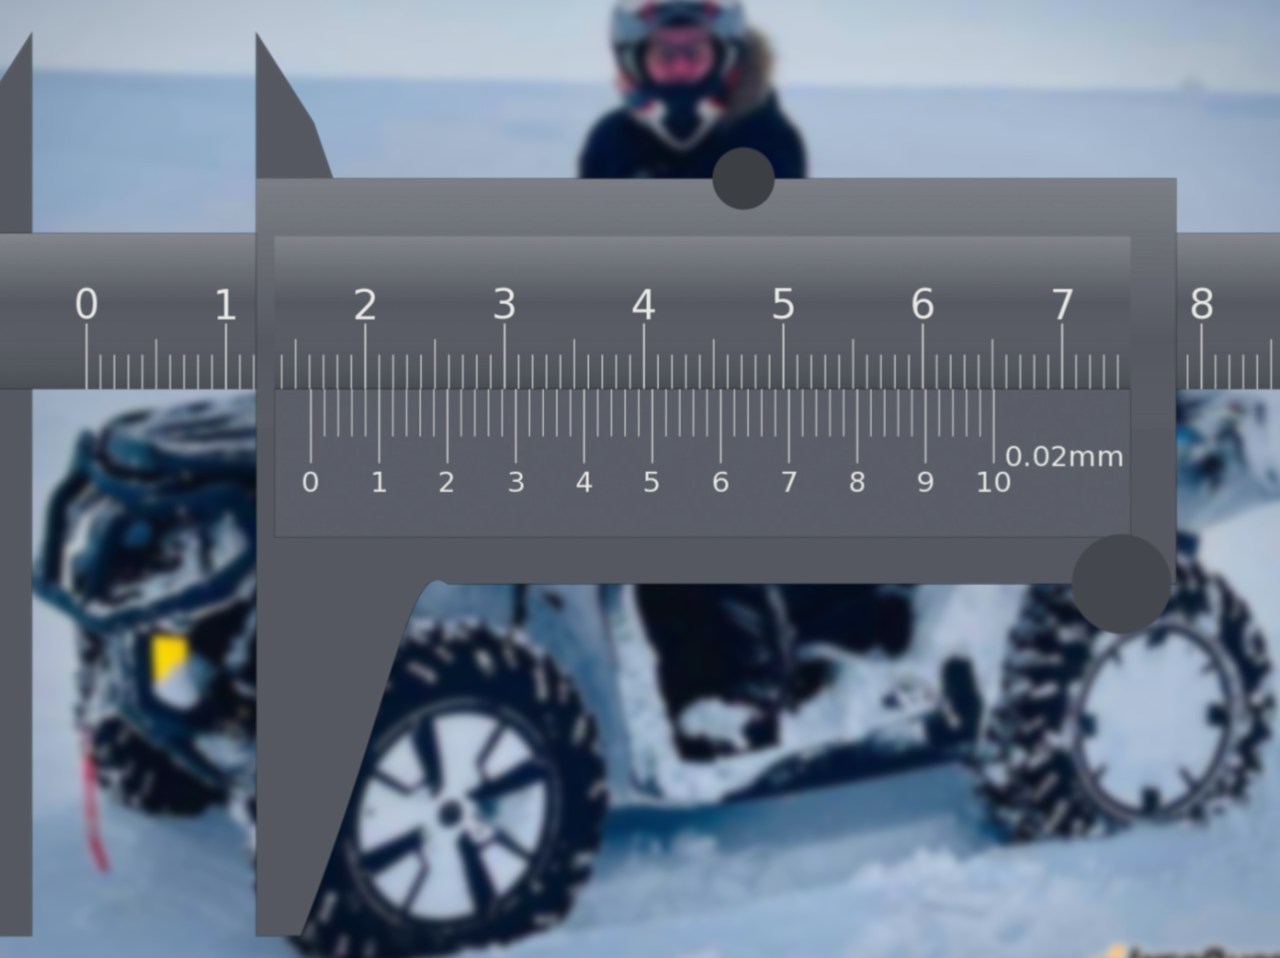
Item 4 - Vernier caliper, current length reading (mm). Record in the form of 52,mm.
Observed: 16.1,mm
